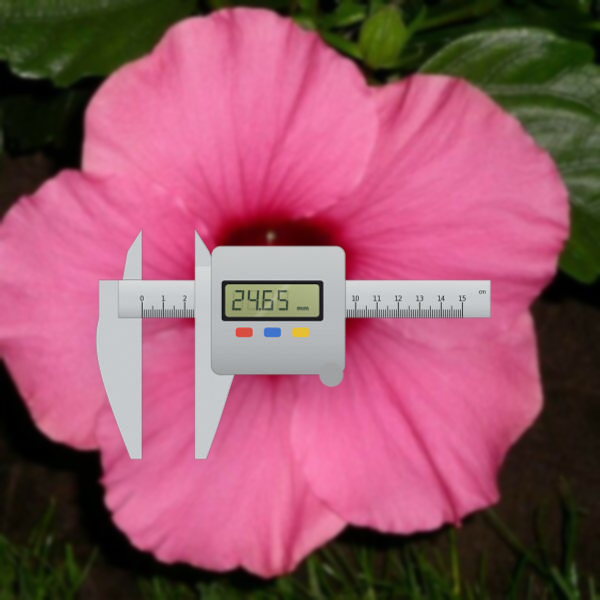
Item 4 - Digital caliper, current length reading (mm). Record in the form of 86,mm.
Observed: 24.65,mm
